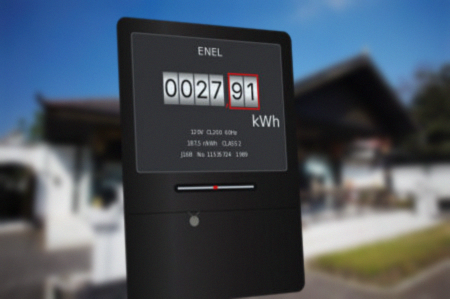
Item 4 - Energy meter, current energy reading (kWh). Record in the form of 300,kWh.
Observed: 27.91,kWh
